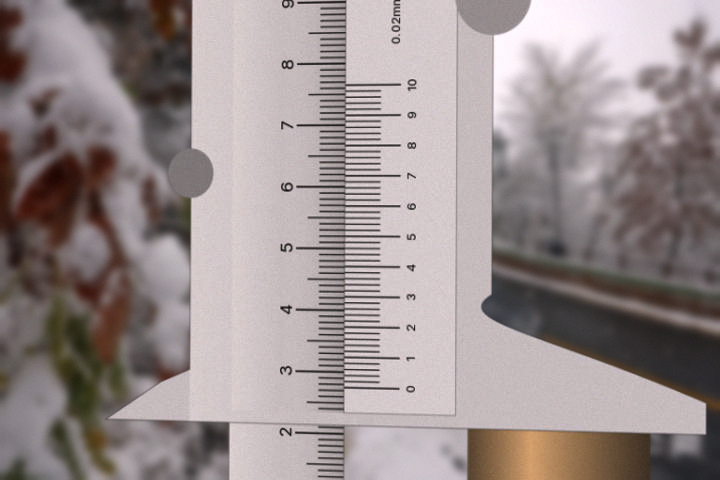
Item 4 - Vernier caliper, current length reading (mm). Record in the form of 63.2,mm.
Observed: 27.5,mm
